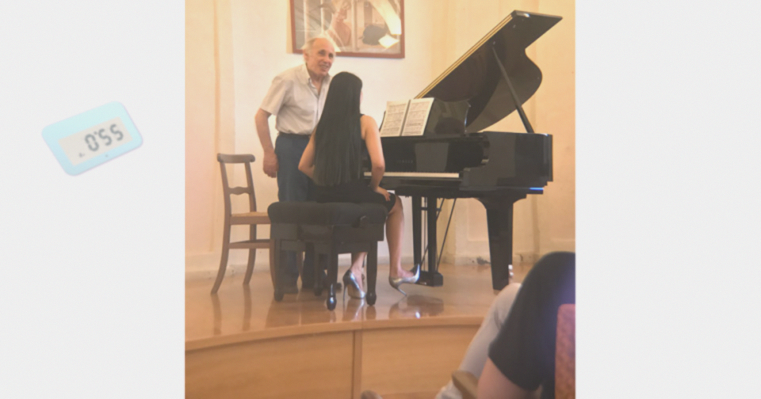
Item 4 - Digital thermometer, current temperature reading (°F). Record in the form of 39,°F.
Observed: 55.0,°F
